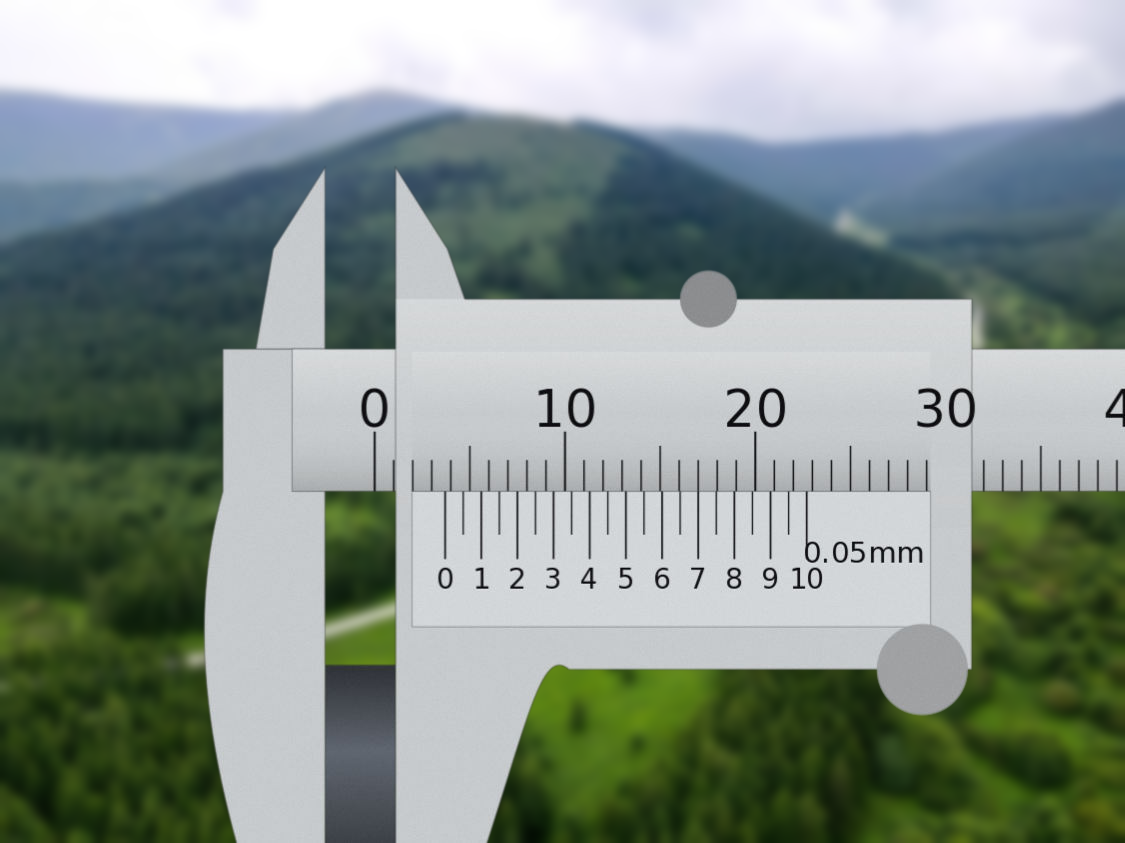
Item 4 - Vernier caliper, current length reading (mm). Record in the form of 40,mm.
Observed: 3.7,mm
